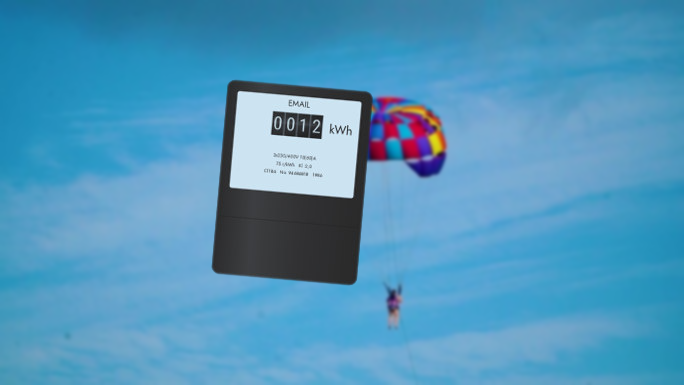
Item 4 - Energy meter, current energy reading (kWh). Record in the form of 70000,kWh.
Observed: 12,kWh
